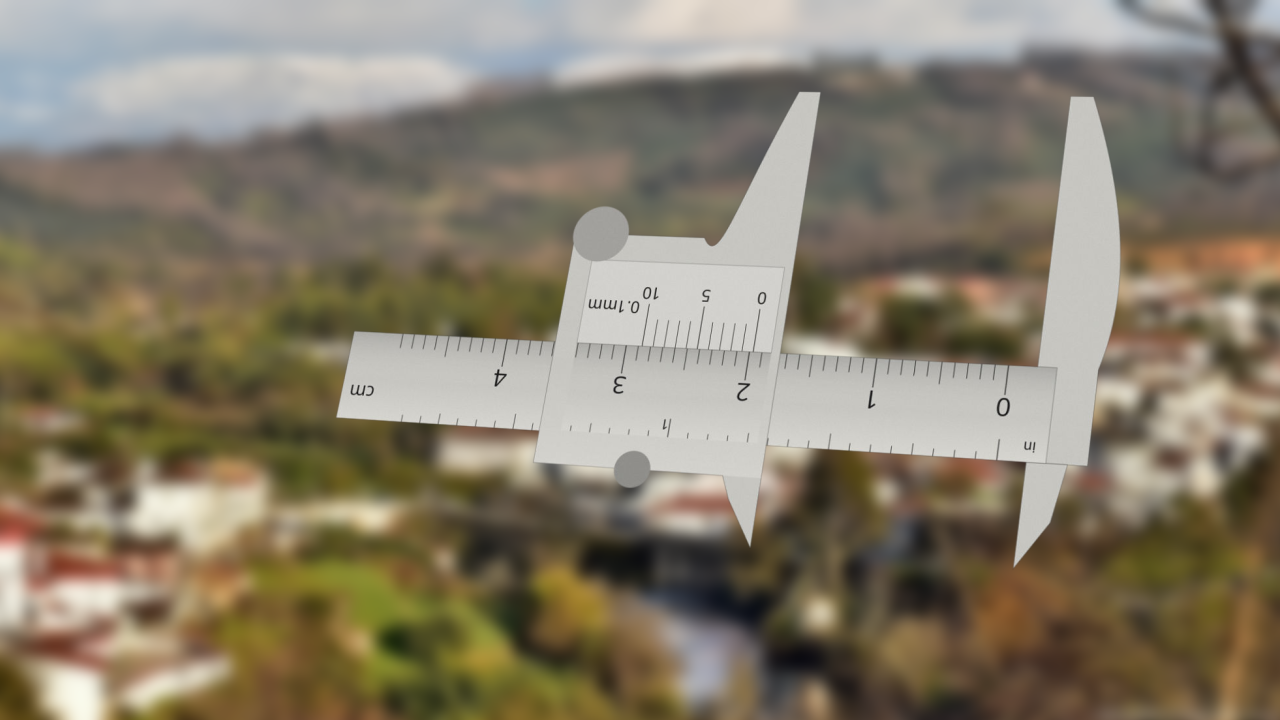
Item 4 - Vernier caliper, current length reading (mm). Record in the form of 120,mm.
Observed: 19.7,mm
